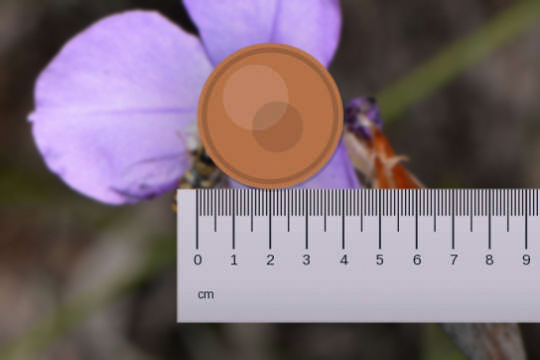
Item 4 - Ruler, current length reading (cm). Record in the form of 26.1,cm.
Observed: 4,cm
